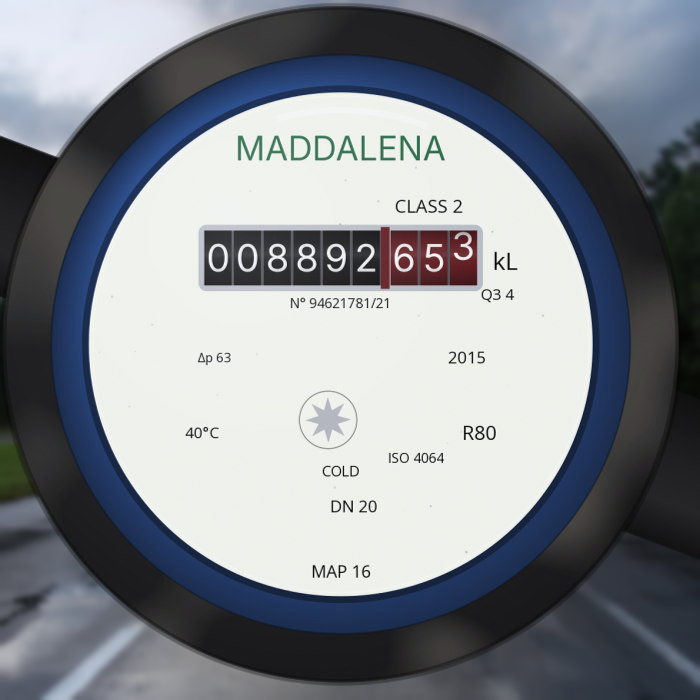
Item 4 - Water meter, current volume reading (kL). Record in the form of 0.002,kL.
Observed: 8892.653,kL
